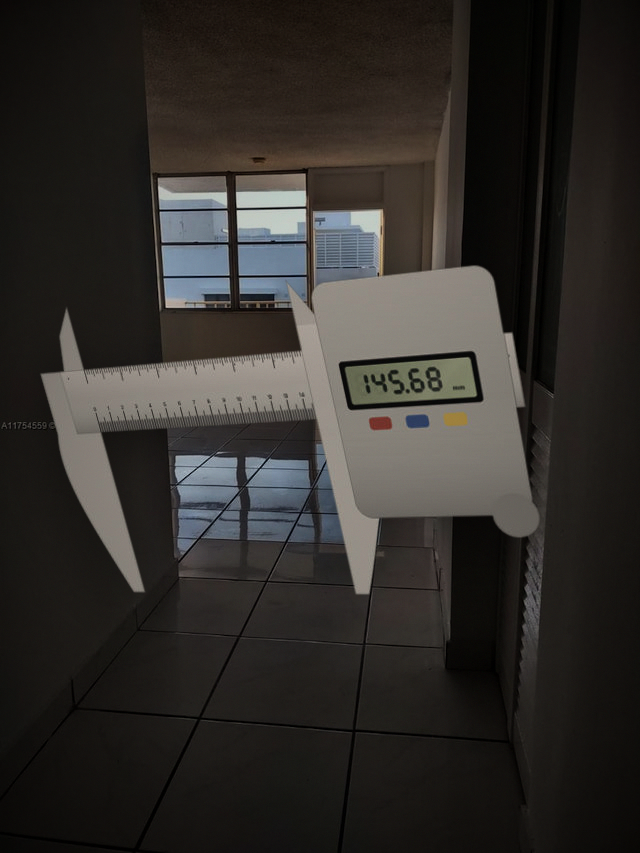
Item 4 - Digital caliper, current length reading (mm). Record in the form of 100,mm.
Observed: 145.68,mm
